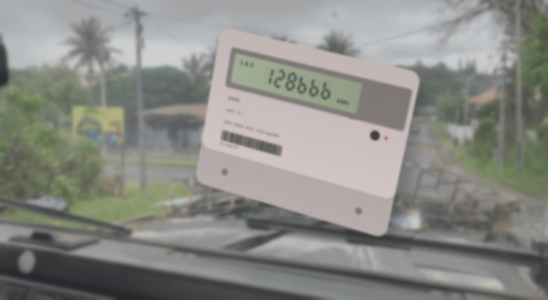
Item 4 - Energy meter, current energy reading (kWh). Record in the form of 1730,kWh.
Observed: 128666,kWh
